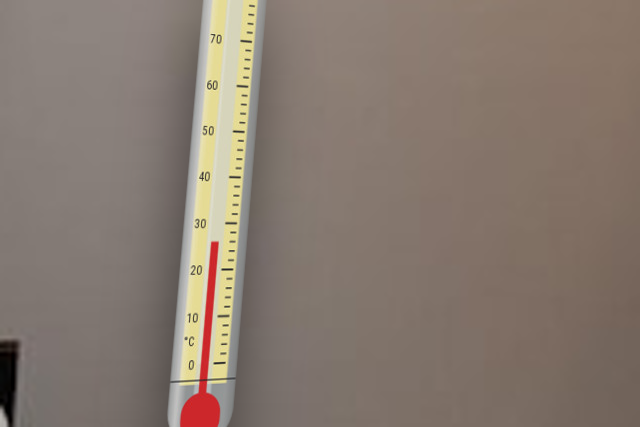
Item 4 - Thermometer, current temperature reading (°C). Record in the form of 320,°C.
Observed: 26,°C
